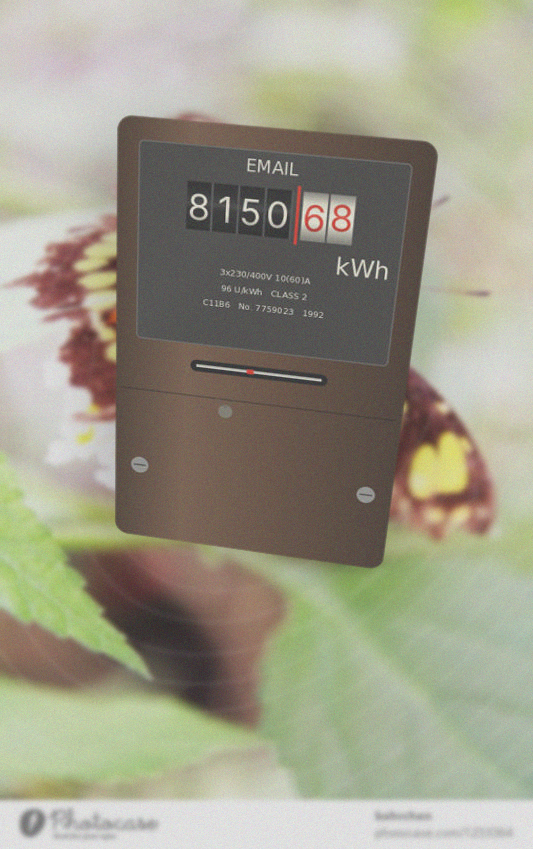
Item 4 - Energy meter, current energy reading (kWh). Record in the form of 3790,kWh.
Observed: 8150.68,kWh
